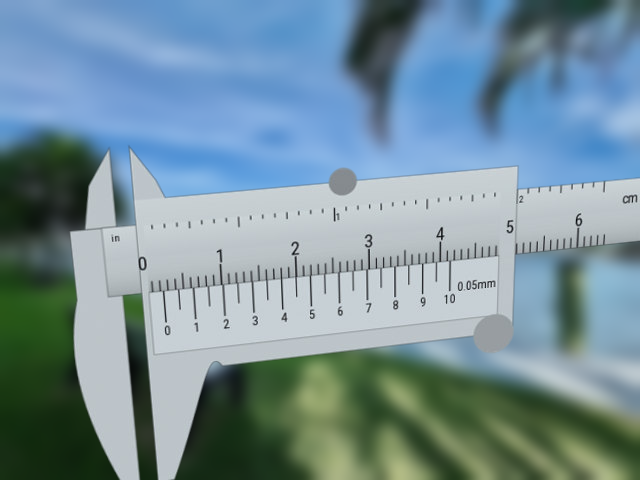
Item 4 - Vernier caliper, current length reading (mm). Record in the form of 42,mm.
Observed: 2.4,mm
